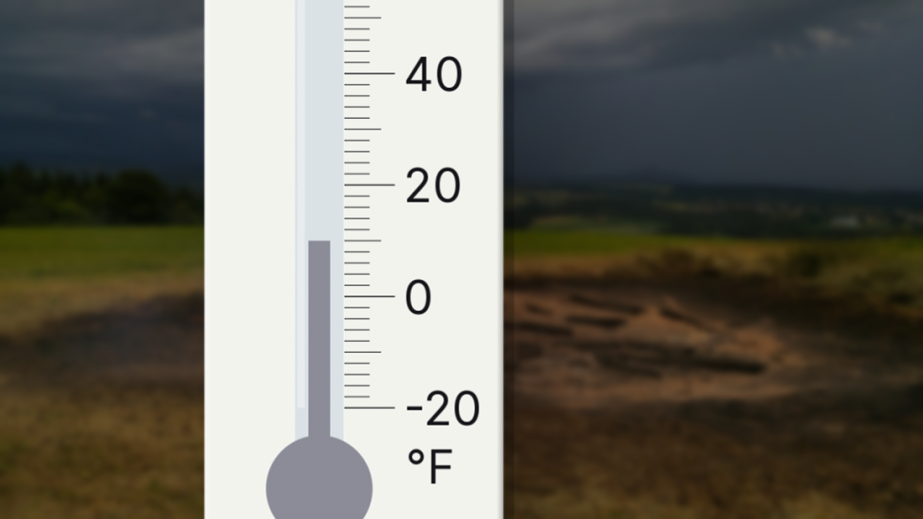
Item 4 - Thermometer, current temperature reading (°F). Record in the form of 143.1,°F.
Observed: 10,°F
